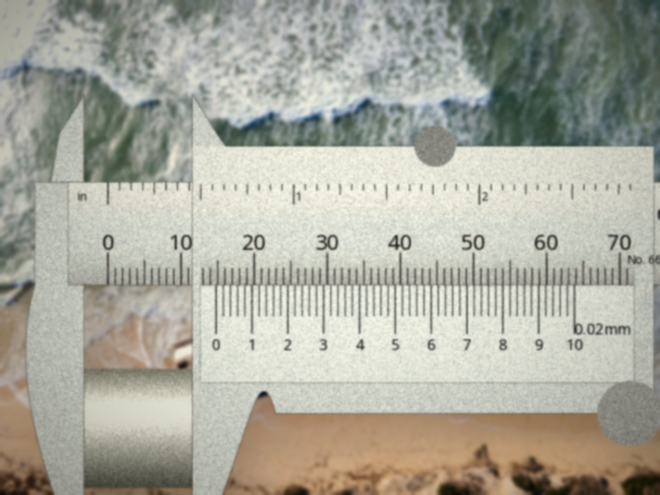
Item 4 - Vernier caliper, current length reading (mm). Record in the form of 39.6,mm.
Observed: 14.8,mm
